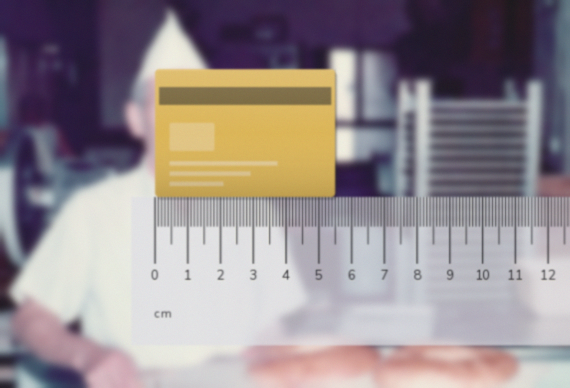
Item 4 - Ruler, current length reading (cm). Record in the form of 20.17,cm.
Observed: 5.5,cm
